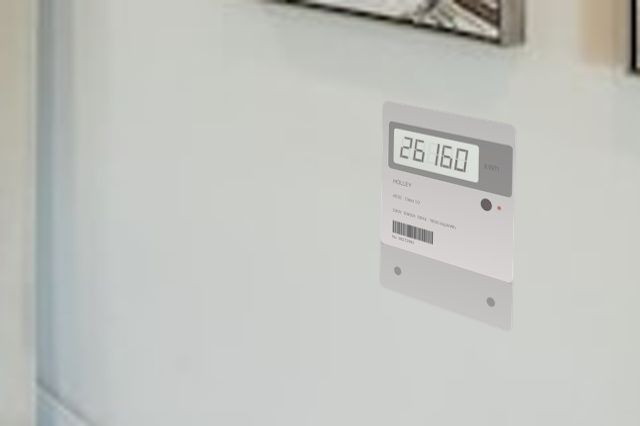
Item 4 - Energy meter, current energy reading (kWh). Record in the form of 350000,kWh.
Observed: 26160,kWh
